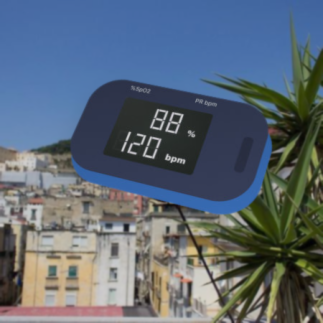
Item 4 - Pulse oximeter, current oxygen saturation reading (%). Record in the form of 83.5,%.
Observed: 88,%
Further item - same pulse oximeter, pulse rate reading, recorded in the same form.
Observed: 120,bpm
